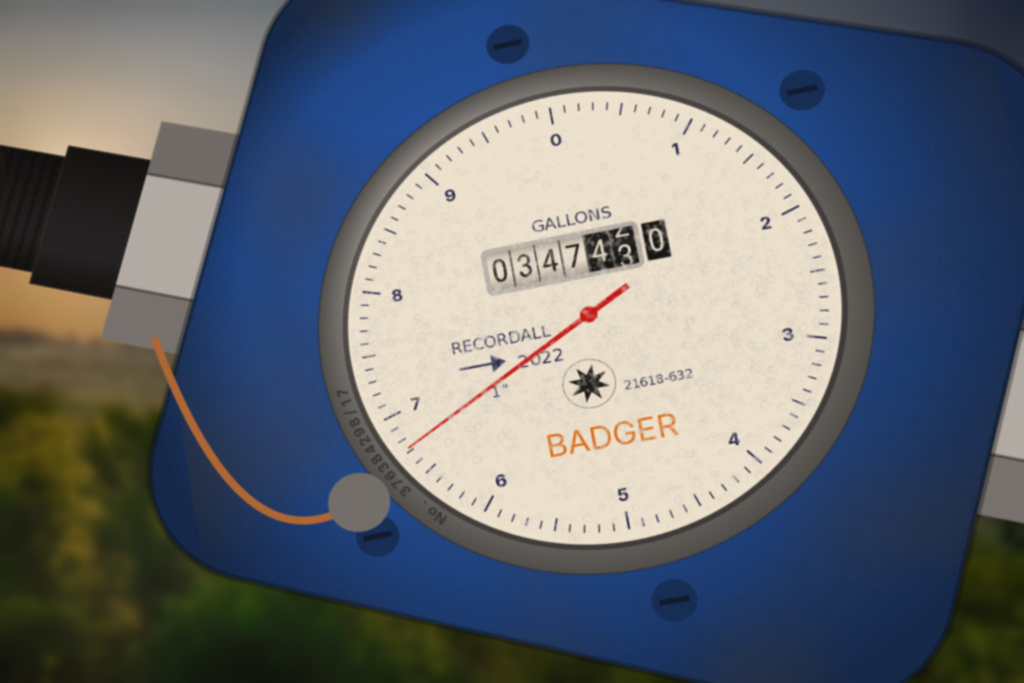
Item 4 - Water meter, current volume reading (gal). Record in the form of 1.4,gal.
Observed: 347426.7,gal
